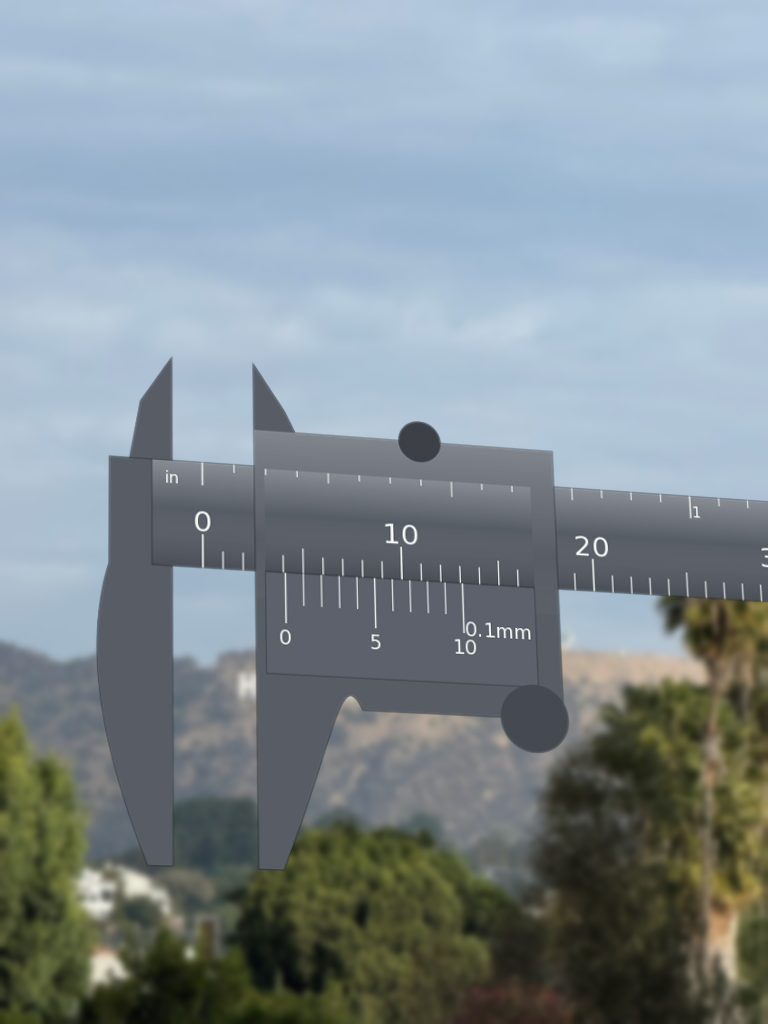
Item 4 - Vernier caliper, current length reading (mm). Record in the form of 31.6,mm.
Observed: 4.1,mm
